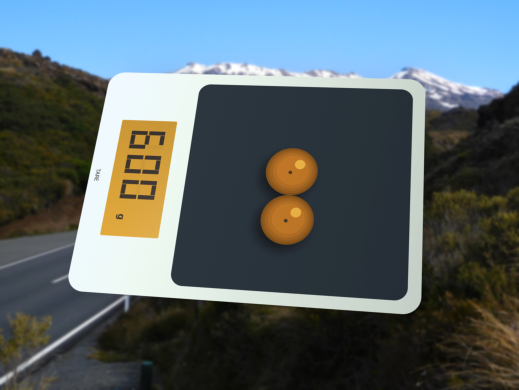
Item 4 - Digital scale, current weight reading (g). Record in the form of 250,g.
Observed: 600,g
